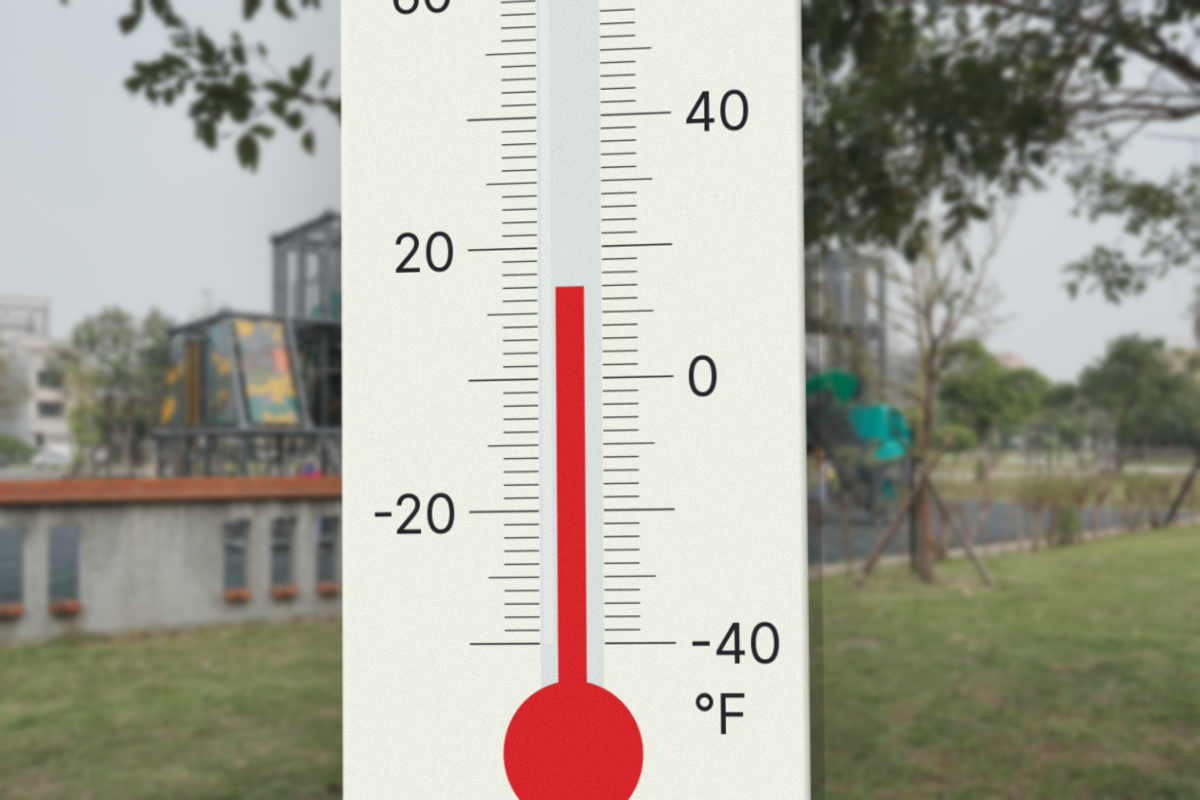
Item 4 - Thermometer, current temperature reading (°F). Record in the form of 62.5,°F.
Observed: 14,°F
